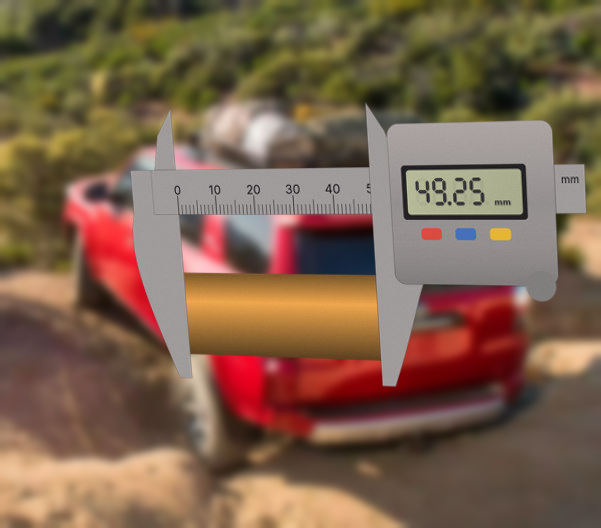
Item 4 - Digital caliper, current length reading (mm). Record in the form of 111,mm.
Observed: 49.25,mm
